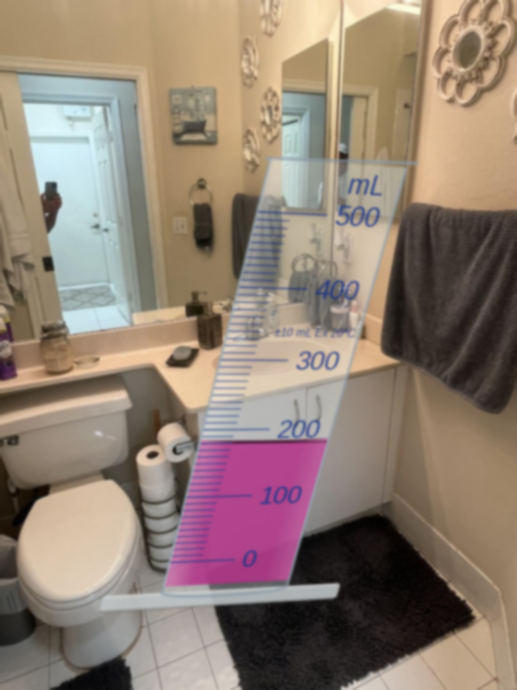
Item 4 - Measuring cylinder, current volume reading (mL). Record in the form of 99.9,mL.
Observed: 180,mL
